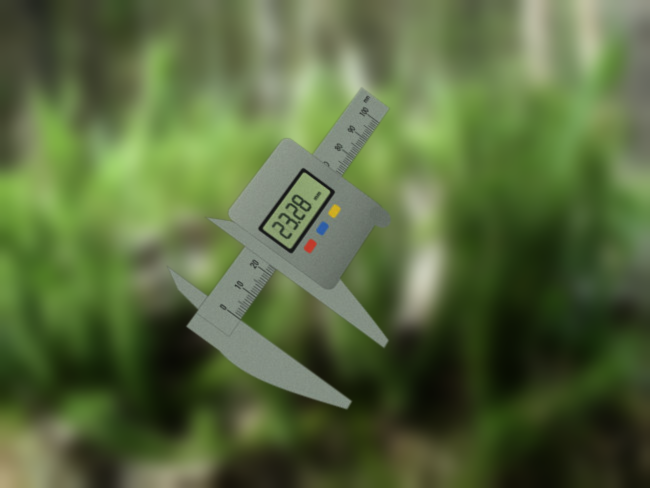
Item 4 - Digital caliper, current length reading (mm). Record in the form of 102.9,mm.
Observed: 23.28,mm
